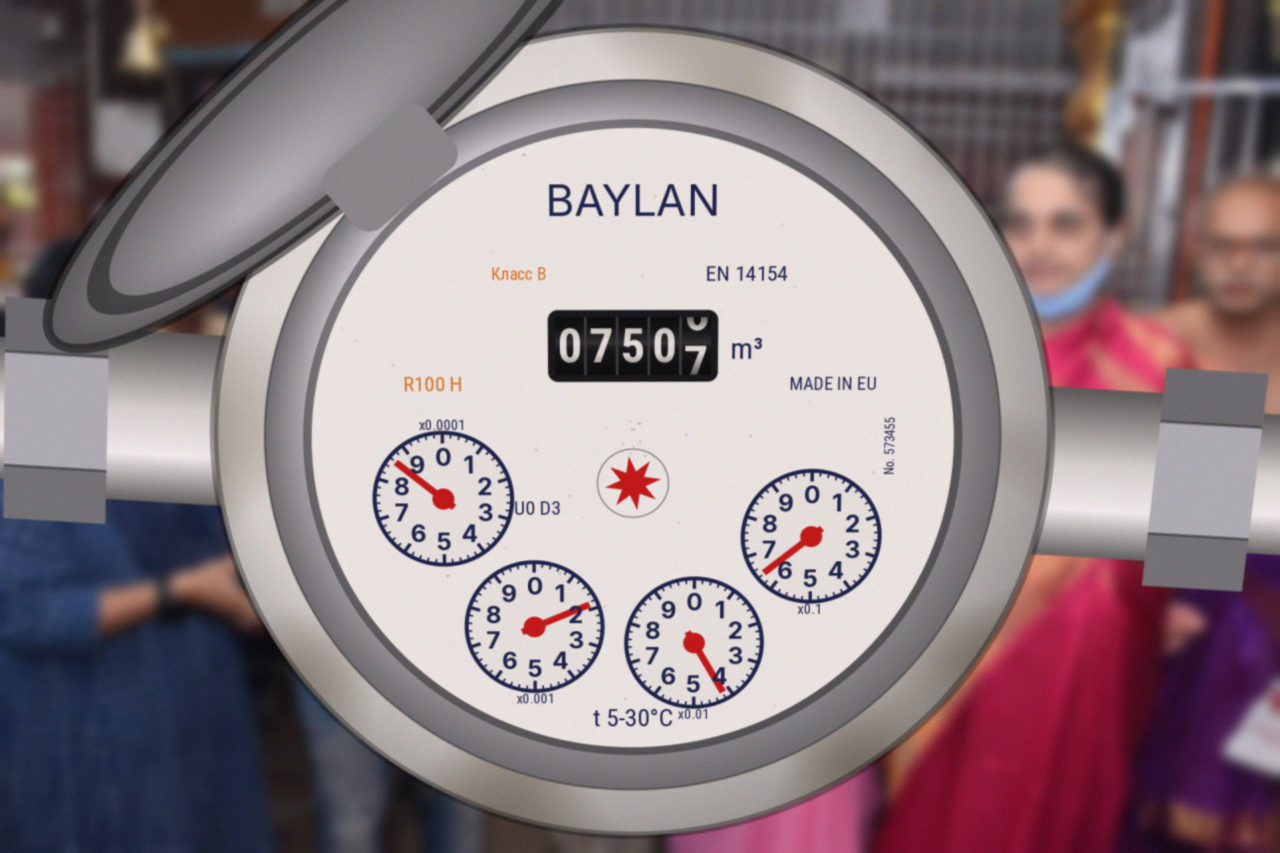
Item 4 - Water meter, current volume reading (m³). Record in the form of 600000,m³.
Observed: 7506.6418,m³
